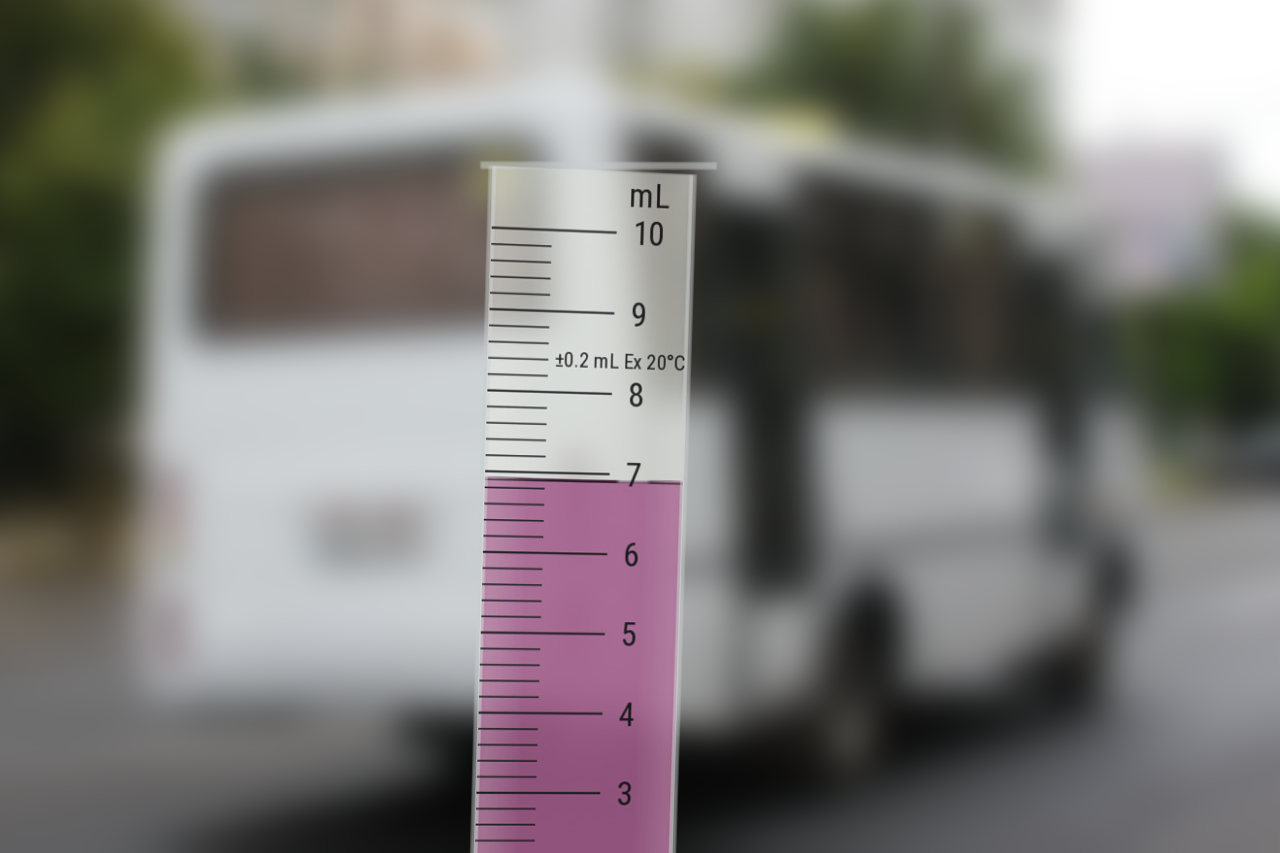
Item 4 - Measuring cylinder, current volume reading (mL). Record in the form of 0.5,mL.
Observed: 6.9,mL
